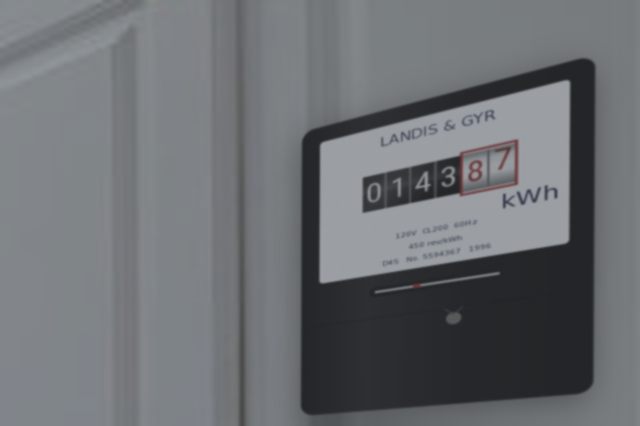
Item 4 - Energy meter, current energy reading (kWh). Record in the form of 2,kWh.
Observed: 143.87,kWh
